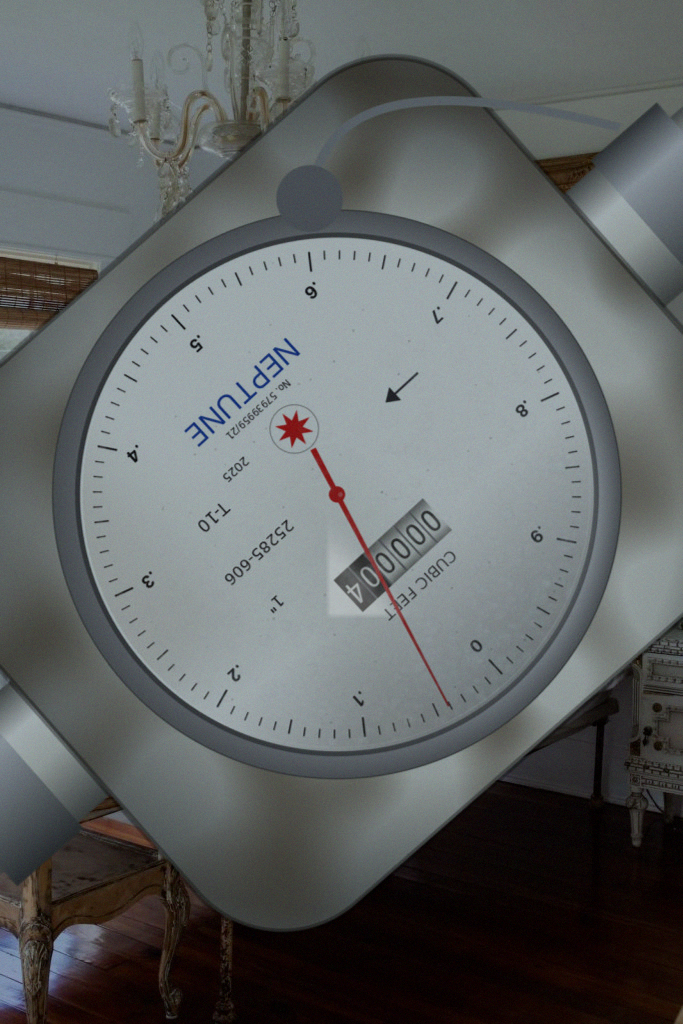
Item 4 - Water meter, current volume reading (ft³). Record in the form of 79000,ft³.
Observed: 4.04,ft³
